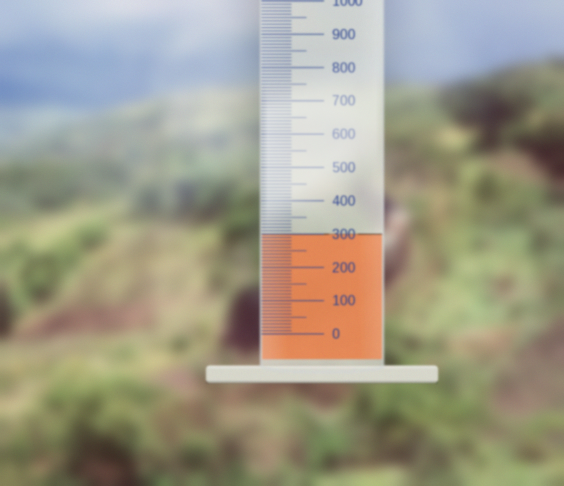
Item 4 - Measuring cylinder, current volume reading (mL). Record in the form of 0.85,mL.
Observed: 300,mL
